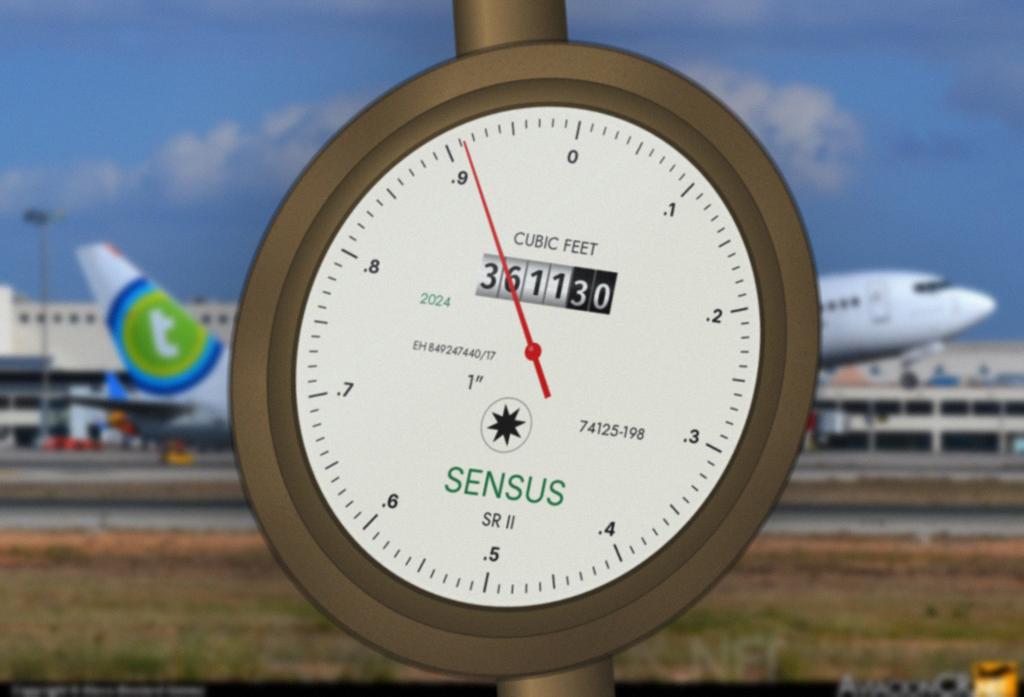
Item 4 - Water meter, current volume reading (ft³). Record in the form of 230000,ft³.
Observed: 361129.91,ft³
